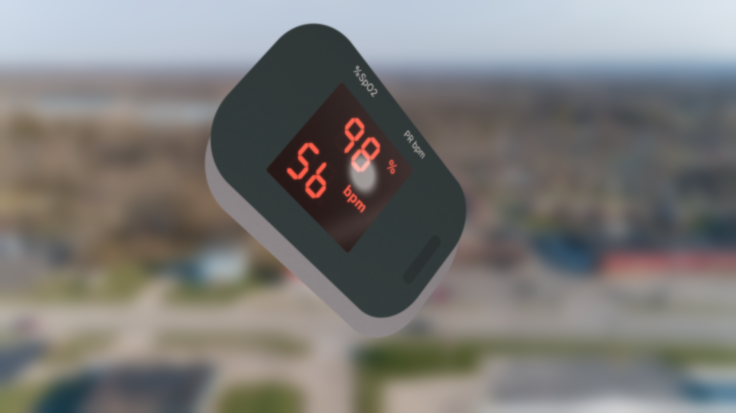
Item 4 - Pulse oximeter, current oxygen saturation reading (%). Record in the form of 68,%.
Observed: 98,%
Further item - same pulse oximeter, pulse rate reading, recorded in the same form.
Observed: 56,bpm
